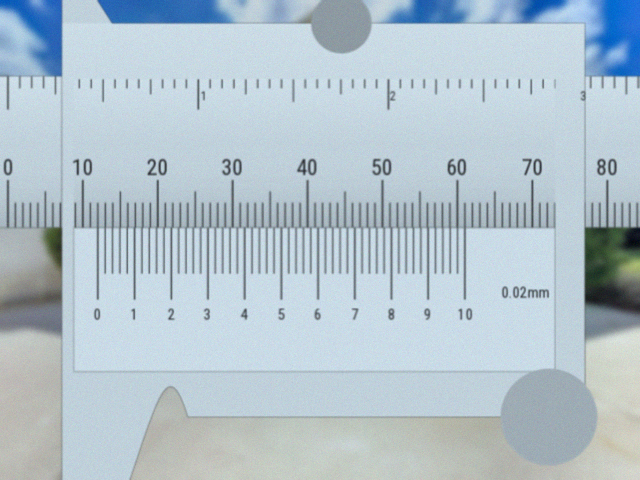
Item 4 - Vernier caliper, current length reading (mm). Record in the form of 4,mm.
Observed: 12.0,mm
